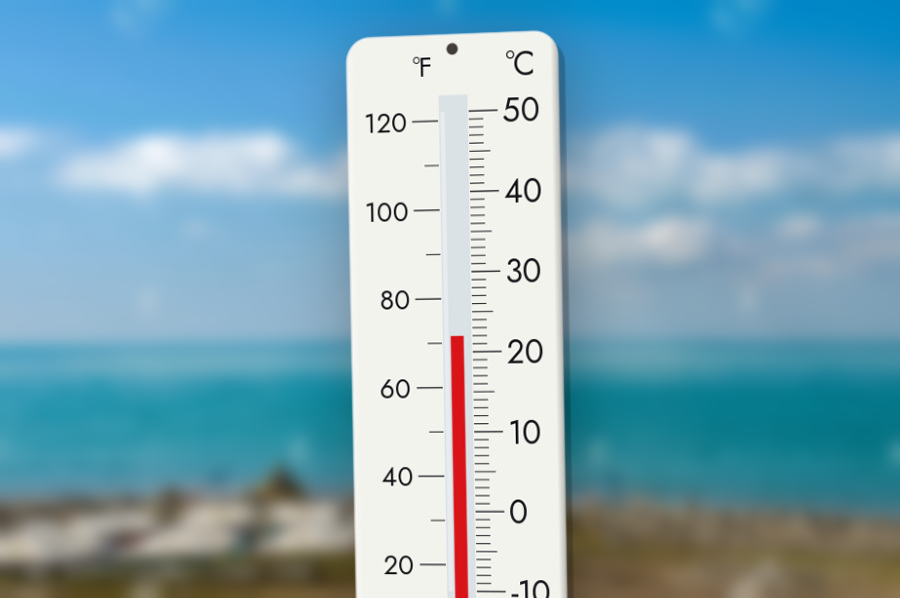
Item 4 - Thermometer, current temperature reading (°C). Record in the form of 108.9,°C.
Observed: 22,°C
